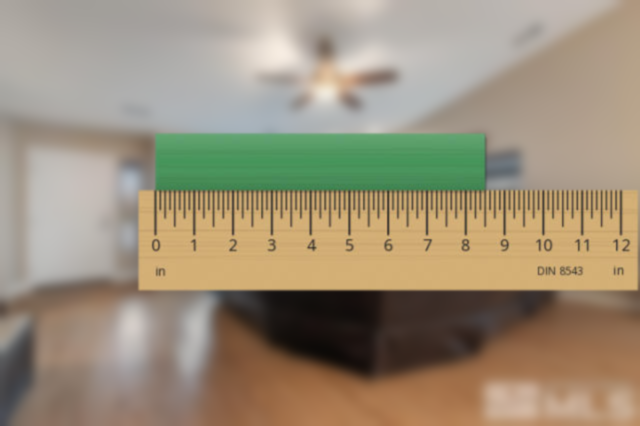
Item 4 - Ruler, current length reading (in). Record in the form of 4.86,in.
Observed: 8.5,in
